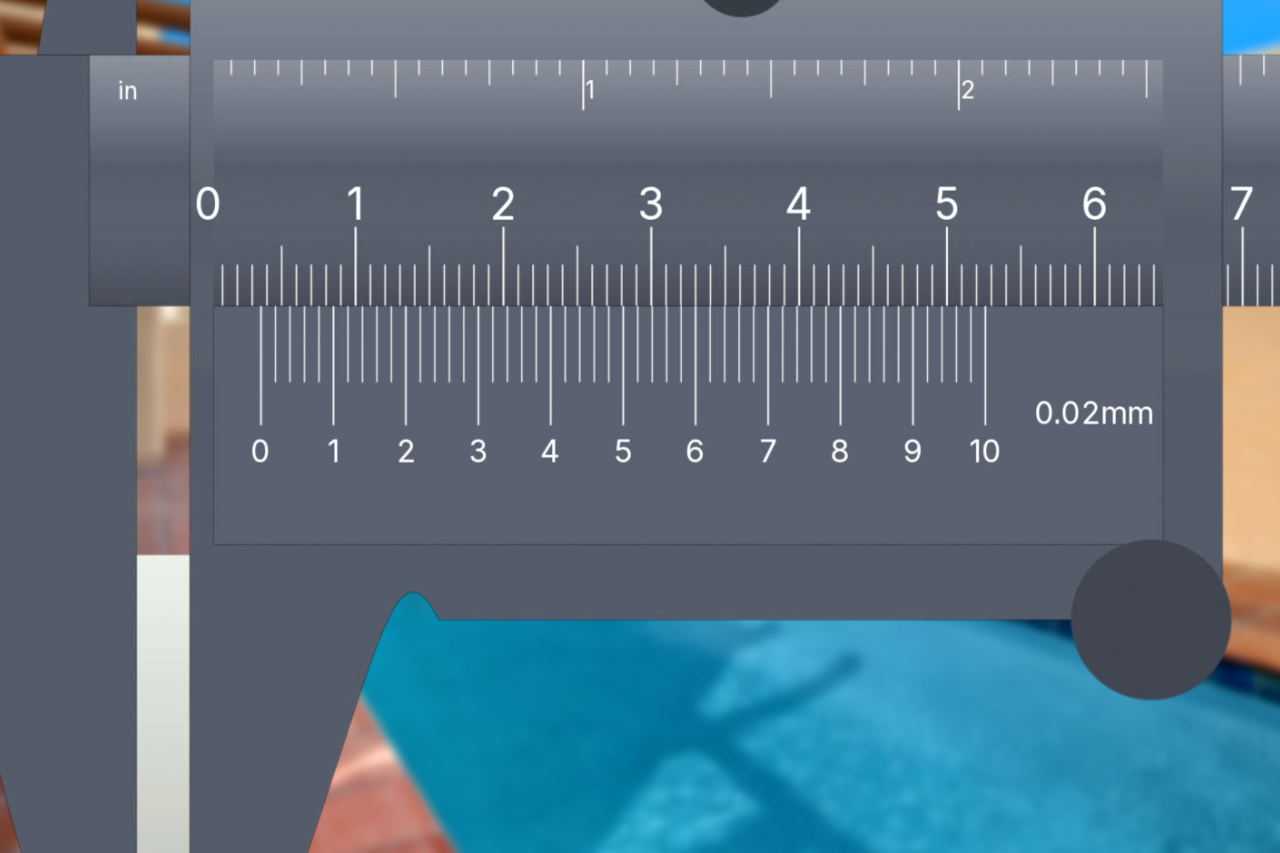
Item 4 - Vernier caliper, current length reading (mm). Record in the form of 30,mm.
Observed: 3.6,mm
